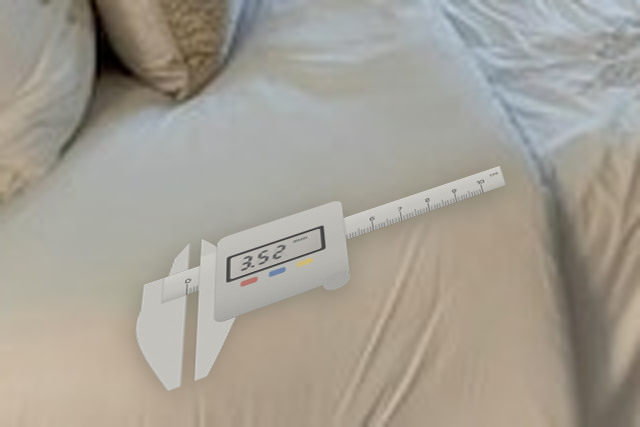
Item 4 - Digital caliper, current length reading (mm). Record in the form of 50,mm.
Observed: 3.52,mm
